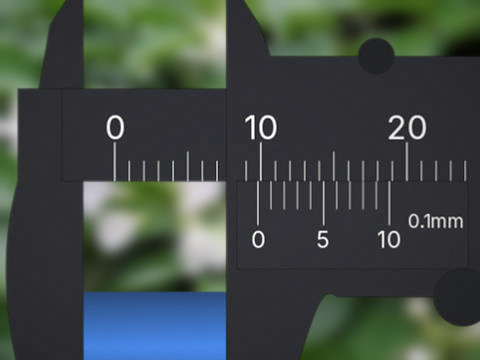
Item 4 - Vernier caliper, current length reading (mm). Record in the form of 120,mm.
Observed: 9.8,mm
